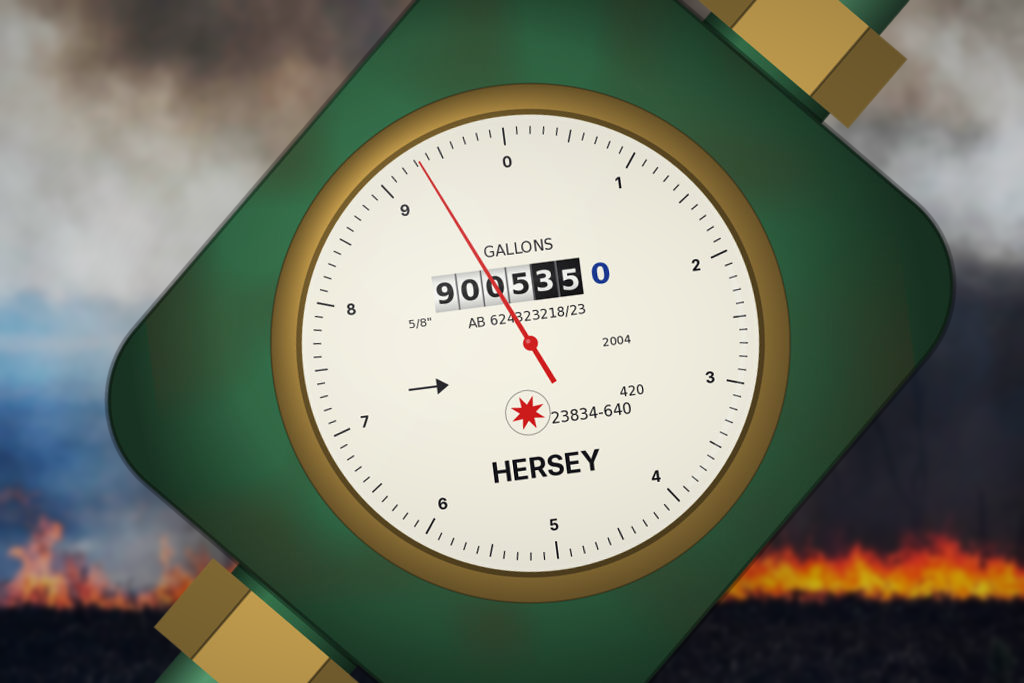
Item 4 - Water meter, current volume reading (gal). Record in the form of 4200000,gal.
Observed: 9005349.3,gal
